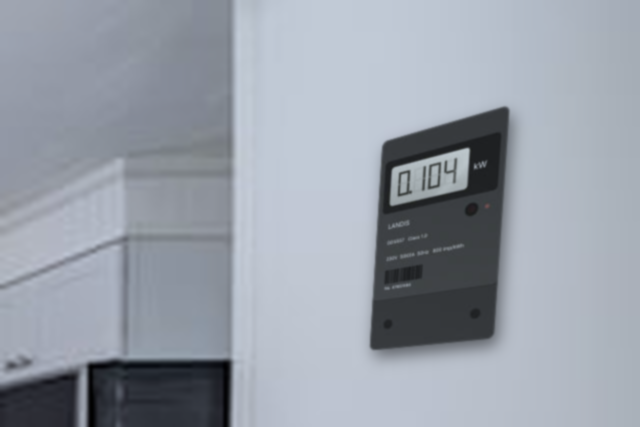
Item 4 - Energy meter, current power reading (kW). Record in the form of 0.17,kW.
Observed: 0.104,kW
